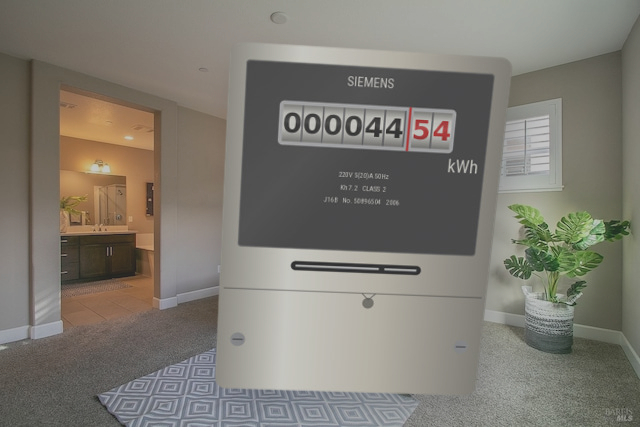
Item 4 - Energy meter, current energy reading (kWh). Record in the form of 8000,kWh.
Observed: 44.54,kWh
